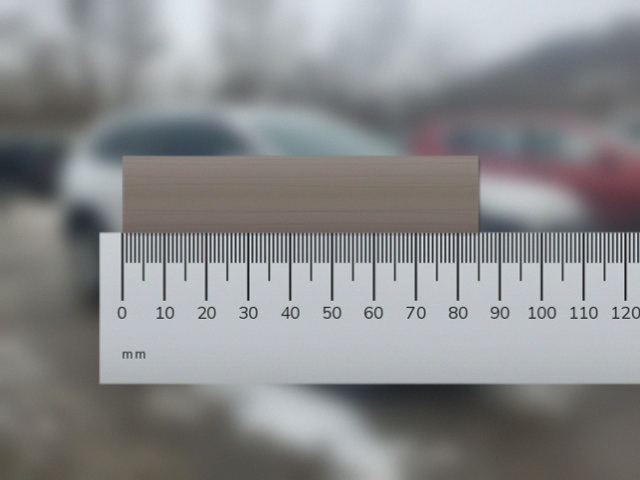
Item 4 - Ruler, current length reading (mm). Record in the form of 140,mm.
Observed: 85,mm
